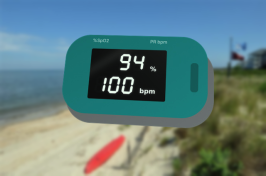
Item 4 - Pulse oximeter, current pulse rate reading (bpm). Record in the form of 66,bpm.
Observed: 100,bpm
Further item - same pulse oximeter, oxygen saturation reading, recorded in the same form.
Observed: 94,%
